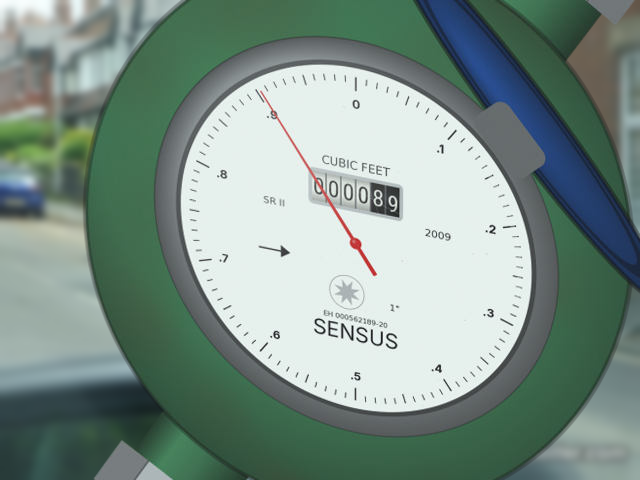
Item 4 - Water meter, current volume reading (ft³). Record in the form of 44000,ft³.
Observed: 88.90,ft³
